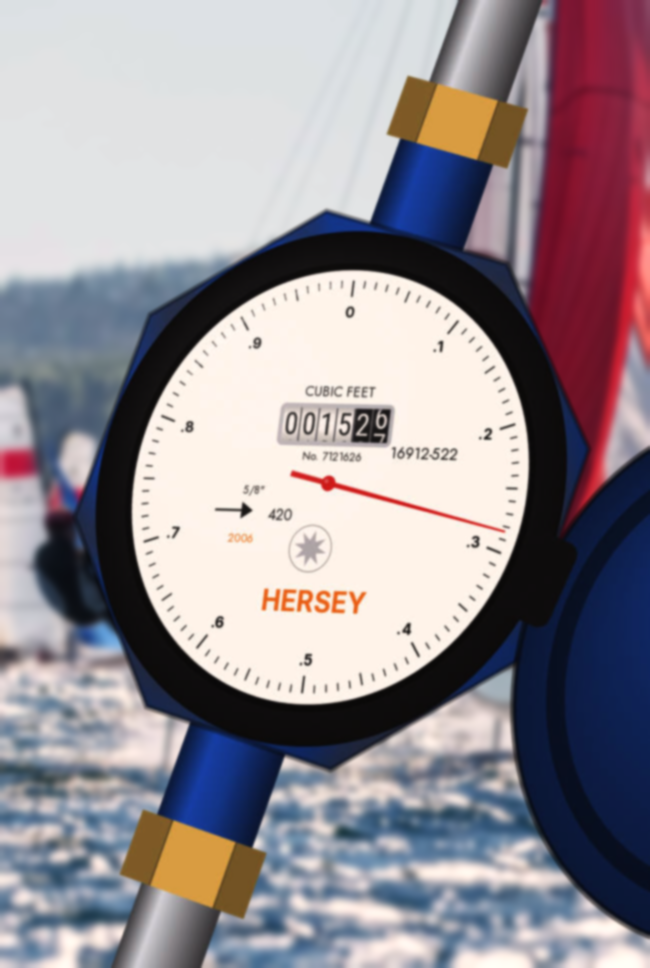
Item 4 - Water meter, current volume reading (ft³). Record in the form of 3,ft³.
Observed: 1526.28,ft³
